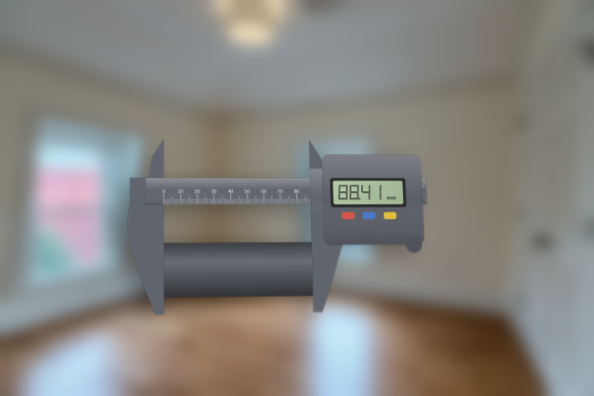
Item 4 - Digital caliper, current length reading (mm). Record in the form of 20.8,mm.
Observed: 88.41,mm
